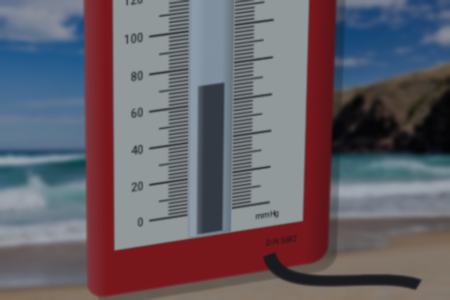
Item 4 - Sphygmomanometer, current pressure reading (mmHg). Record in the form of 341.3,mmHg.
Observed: 70,mmHg
